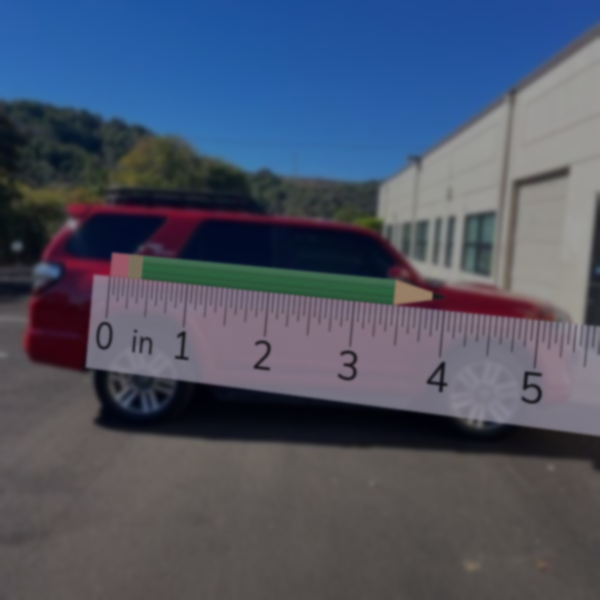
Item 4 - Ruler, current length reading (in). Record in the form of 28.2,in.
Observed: 4,in
